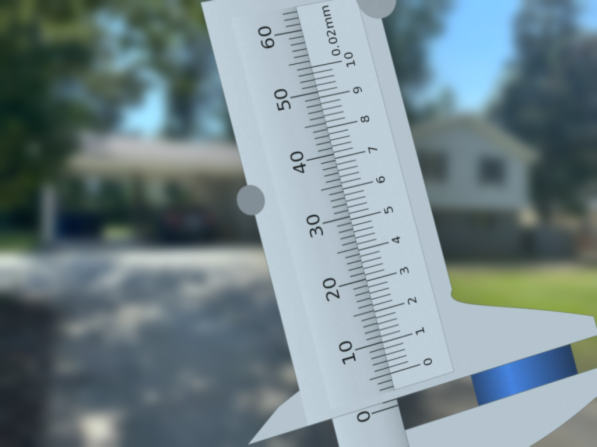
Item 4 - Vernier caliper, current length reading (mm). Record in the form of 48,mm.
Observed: 5.0,mm
